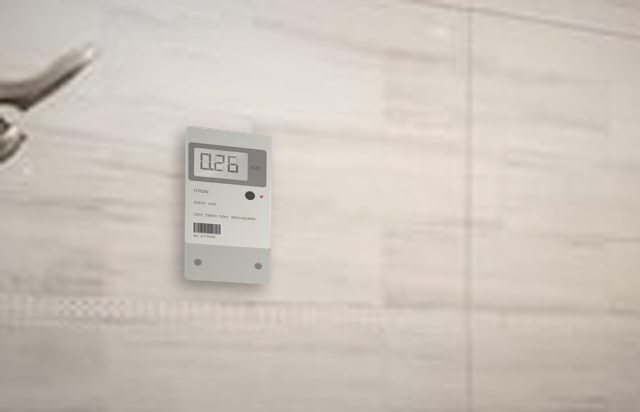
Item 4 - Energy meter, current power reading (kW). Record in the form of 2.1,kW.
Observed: 0.26,kW
